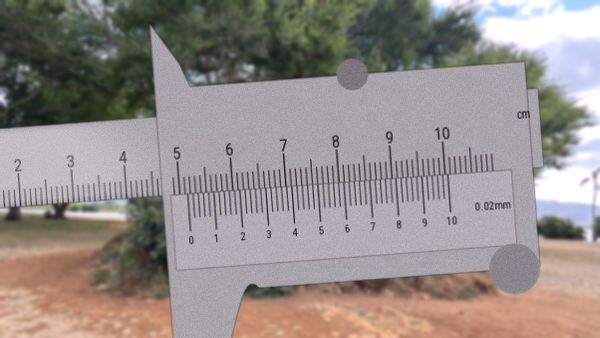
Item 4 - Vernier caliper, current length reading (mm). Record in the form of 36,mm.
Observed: 51.5,mm
